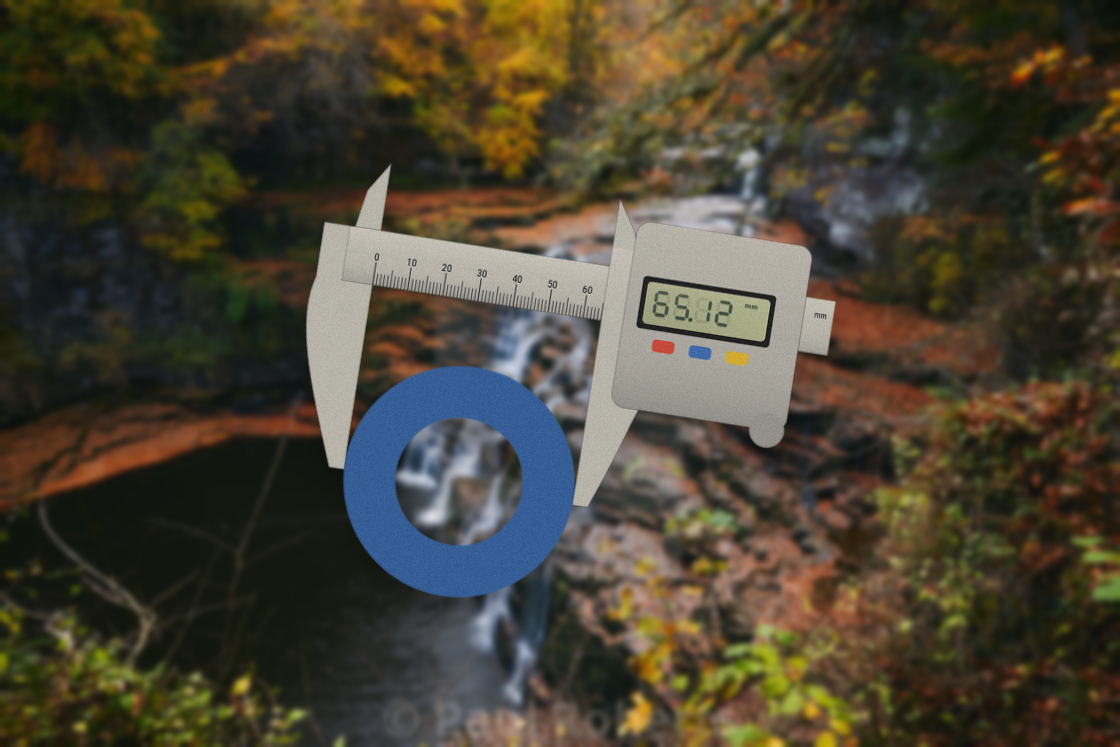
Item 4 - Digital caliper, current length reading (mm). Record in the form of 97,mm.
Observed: 65.12,mm
